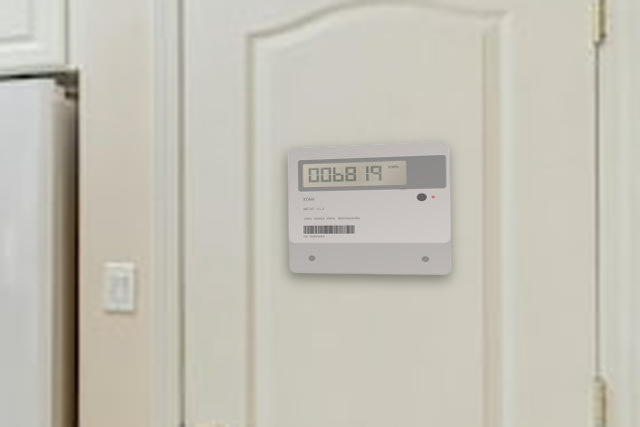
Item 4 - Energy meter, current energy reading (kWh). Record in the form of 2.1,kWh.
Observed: 6819,kWh
